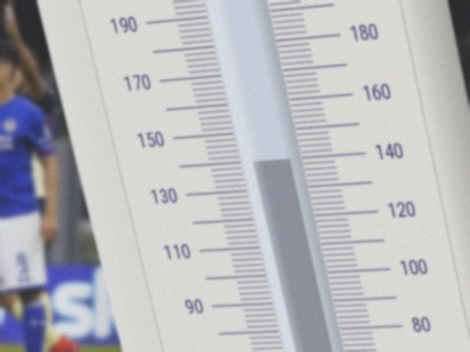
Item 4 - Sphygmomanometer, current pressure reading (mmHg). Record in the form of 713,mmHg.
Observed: 140,mmHg
